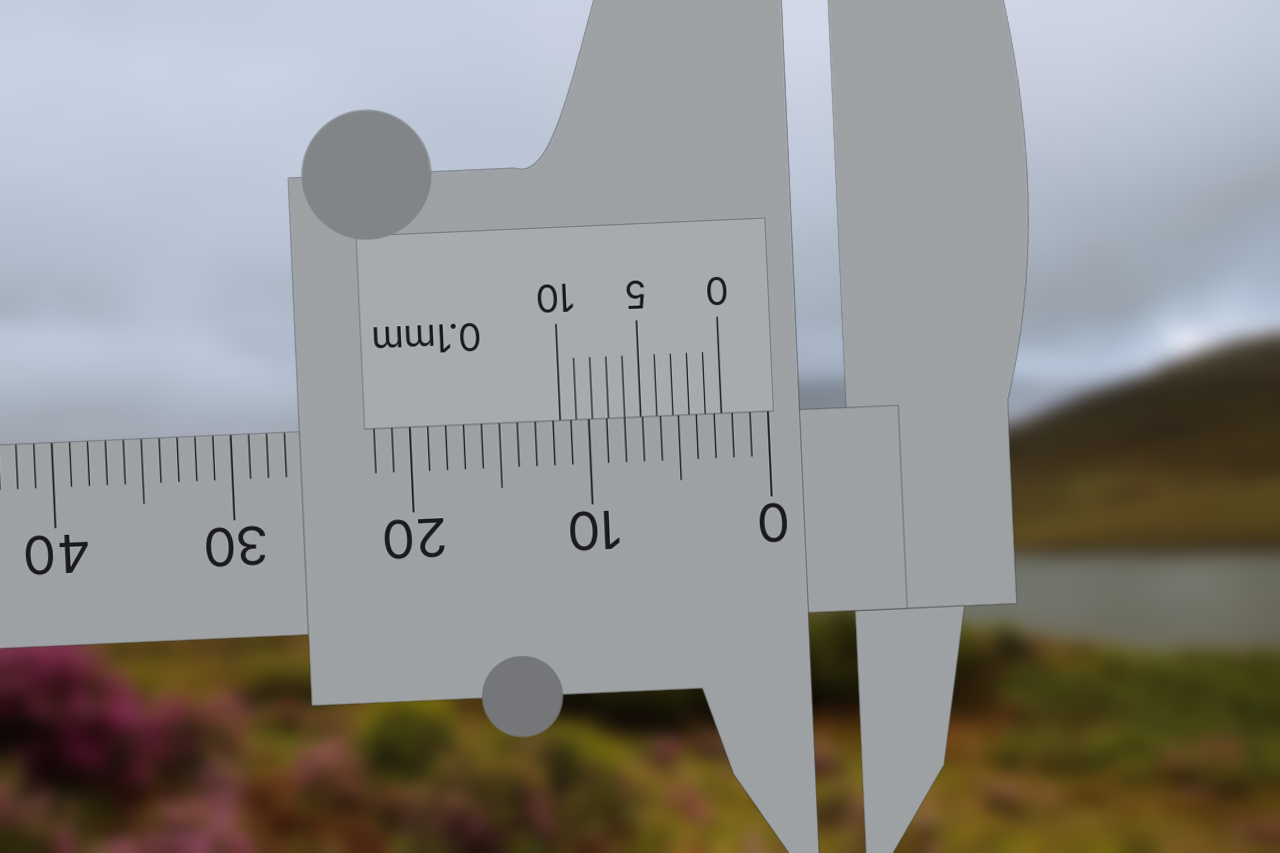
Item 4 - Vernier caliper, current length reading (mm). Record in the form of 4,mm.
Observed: 2.6,mm
